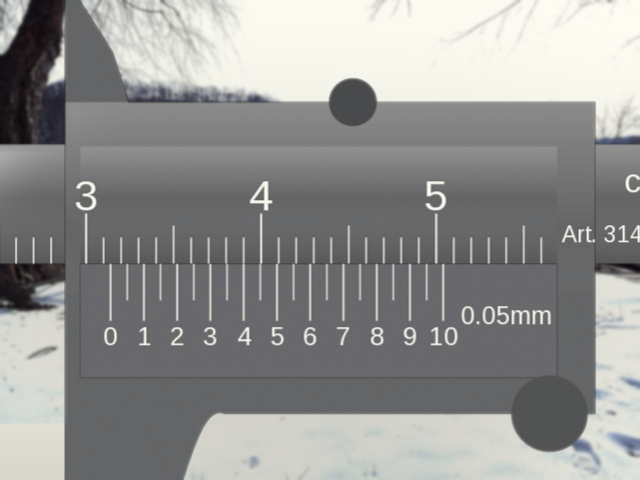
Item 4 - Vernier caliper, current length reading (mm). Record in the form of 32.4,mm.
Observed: 31.4,mm
